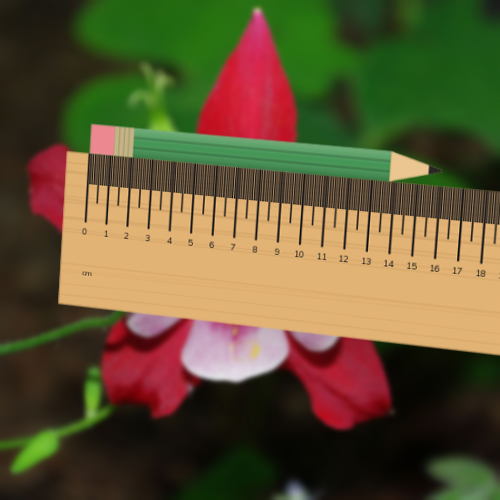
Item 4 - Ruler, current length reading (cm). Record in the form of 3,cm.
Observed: 16,cm
